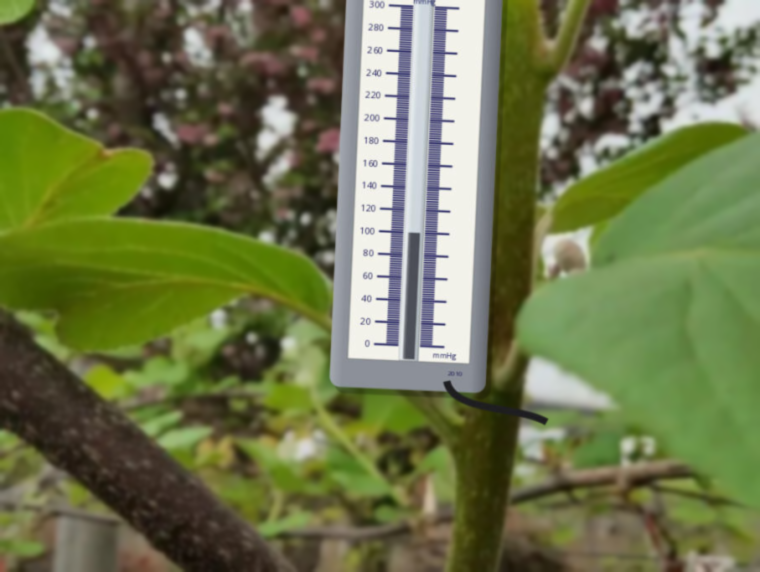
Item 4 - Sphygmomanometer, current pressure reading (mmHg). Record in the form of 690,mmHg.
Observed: 100,mmHg
